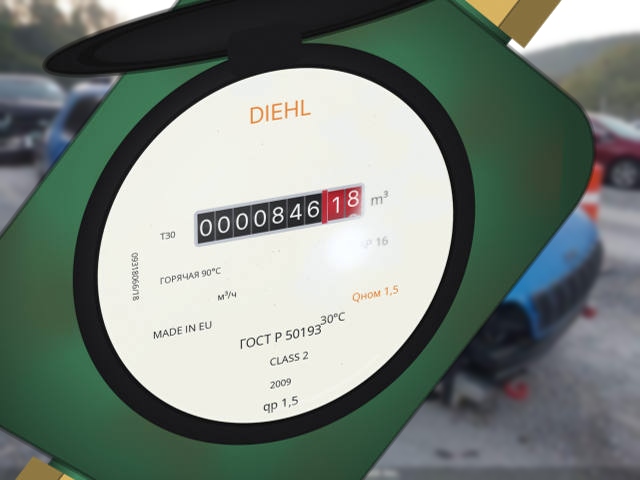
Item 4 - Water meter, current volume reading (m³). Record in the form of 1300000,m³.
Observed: 846.18,m³
